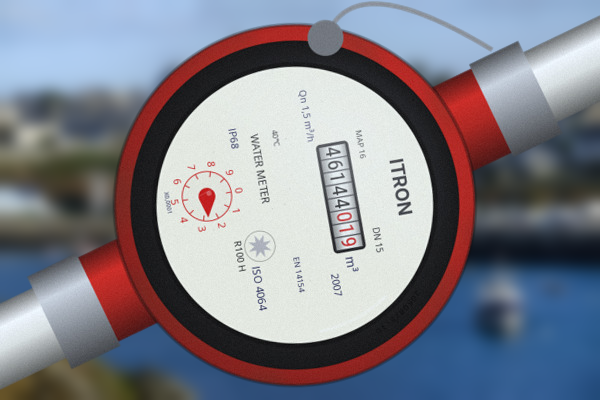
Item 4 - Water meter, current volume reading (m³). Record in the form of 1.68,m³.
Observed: 46144.0192,m³
